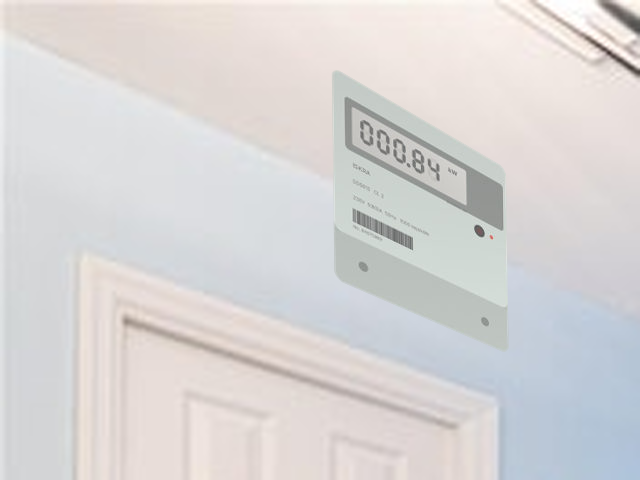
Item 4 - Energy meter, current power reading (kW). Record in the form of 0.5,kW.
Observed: 0.84,kW
